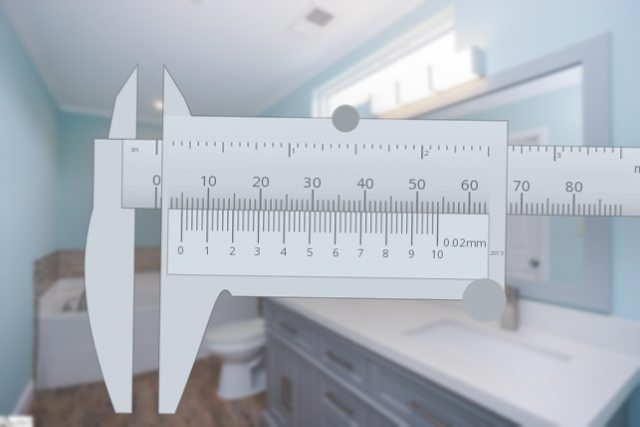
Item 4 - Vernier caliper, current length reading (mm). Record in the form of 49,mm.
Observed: 5.0,mm
